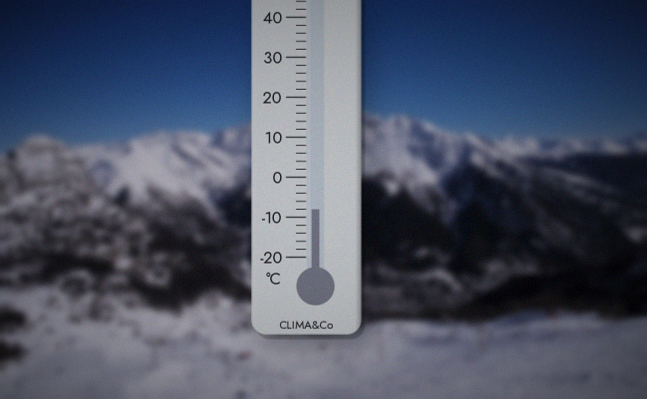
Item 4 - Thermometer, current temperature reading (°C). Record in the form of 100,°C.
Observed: -8,°C
